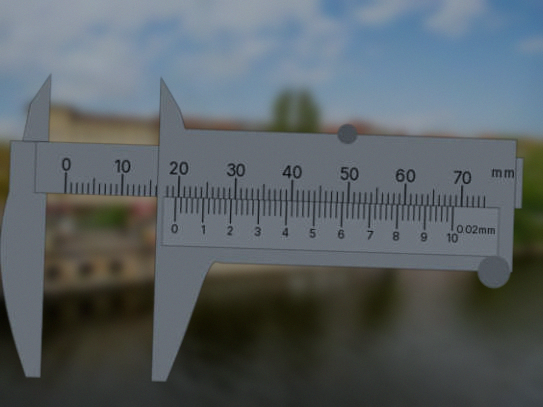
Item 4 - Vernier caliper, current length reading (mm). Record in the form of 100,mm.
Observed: 19.5,mm
